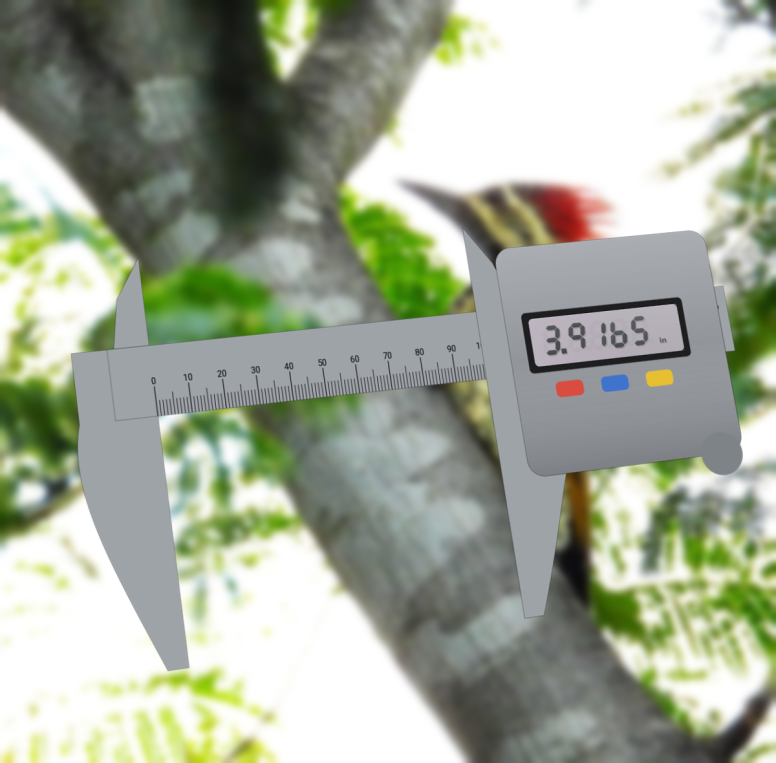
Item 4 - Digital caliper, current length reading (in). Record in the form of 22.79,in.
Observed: 3.9165,in
